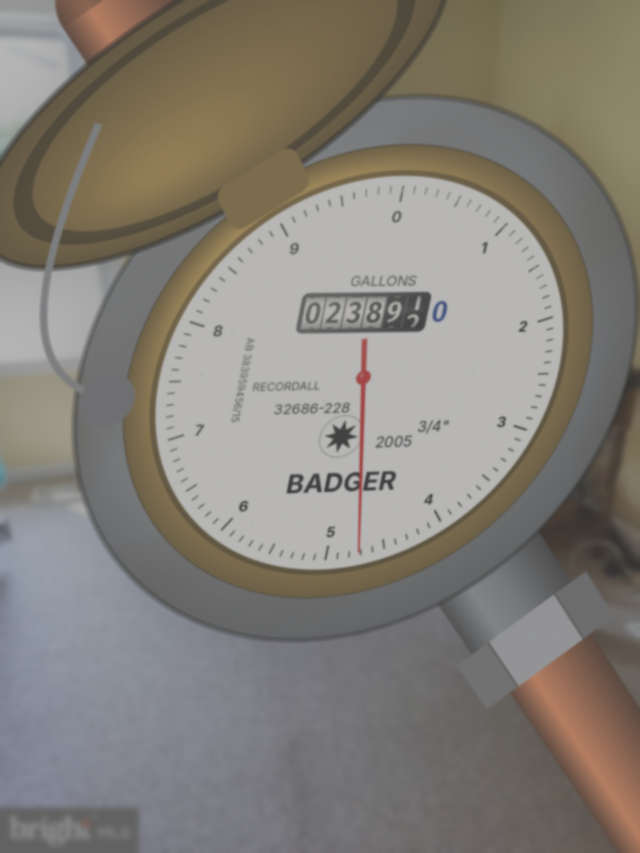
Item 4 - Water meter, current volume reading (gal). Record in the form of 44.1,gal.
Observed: 238914.7,gal
